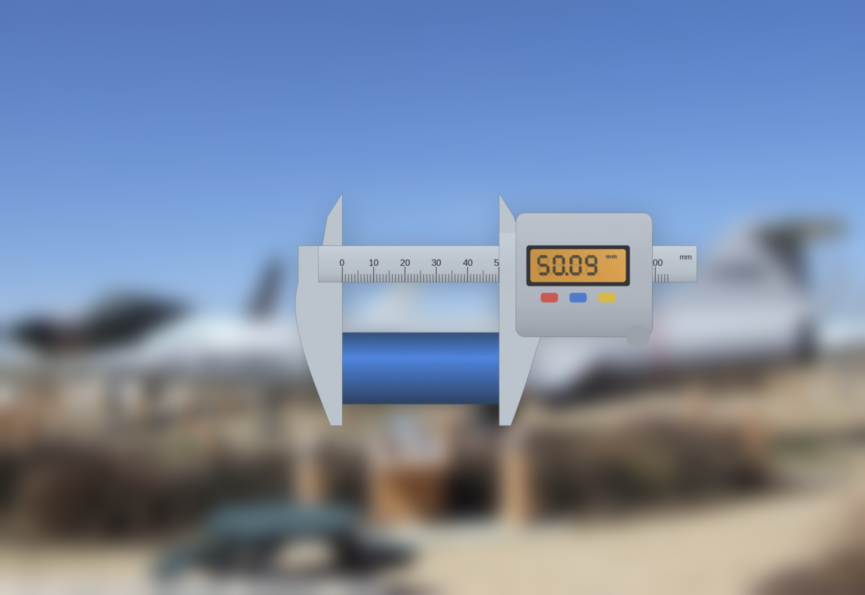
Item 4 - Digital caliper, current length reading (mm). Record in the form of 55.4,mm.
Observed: 50.09,mm
